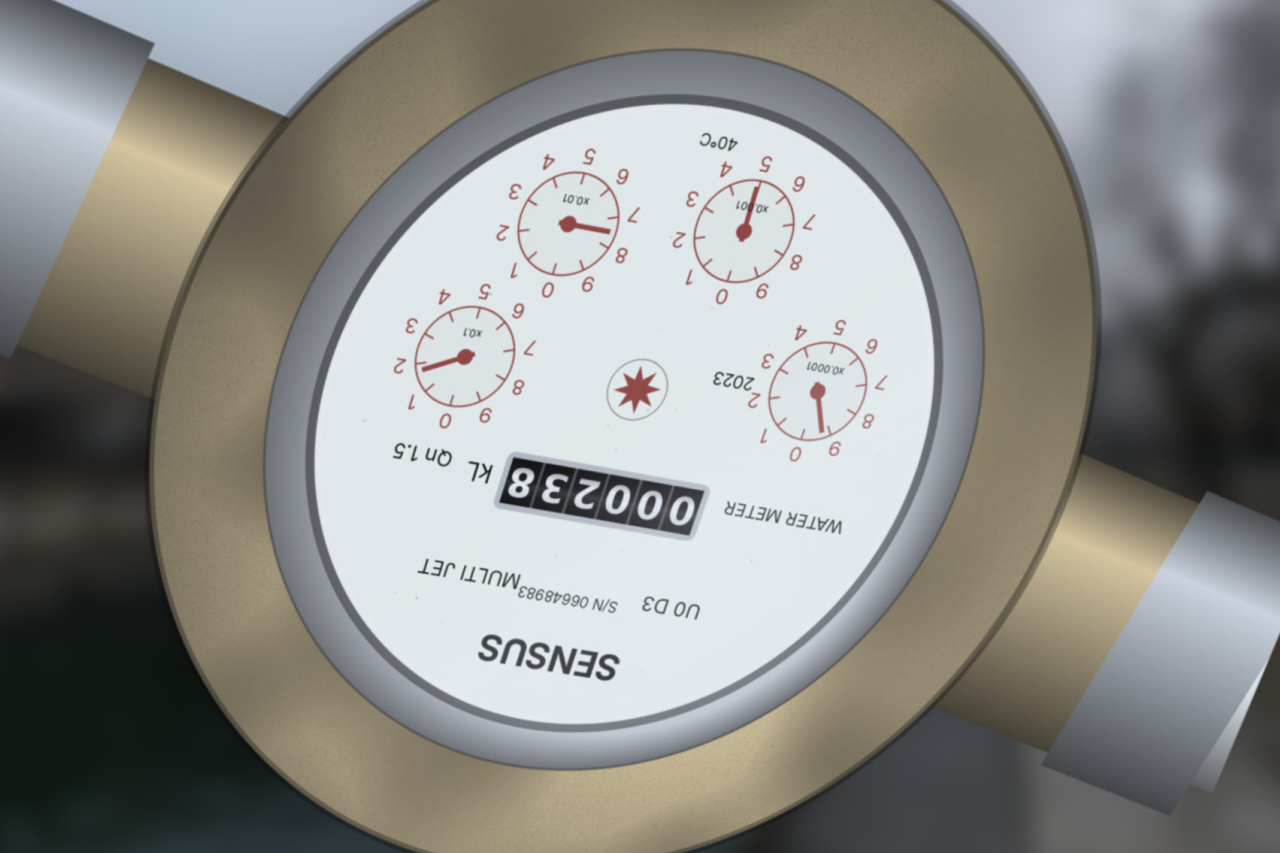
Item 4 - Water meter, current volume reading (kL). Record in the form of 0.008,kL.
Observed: 238.1749,kL
